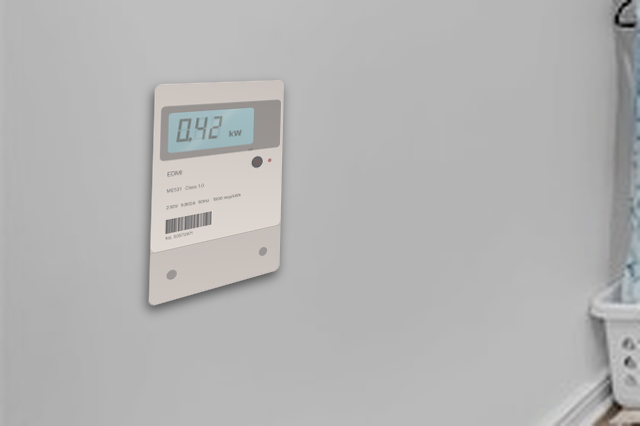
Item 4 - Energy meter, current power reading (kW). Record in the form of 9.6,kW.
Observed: 0.42,kW
